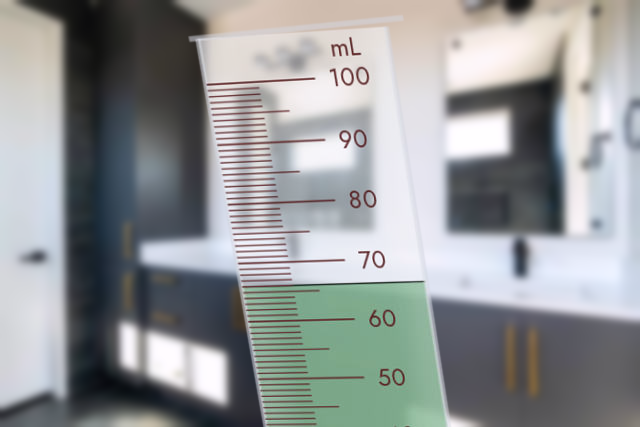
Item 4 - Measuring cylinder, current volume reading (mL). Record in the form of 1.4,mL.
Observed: 66,mL
